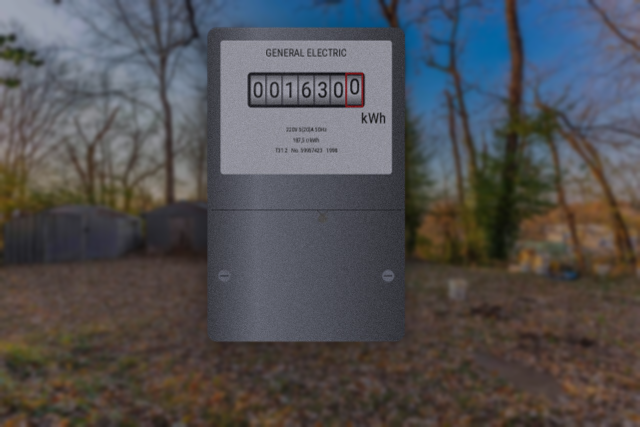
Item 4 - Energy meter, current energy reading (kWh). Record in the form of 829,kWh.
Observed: 1630.0,kWh
